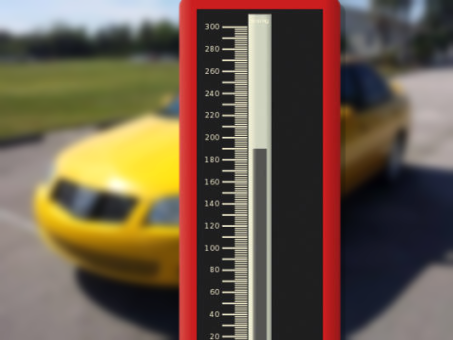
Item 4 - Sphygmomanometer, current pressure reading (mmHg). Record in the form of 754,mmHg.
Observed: 190,mmHg
